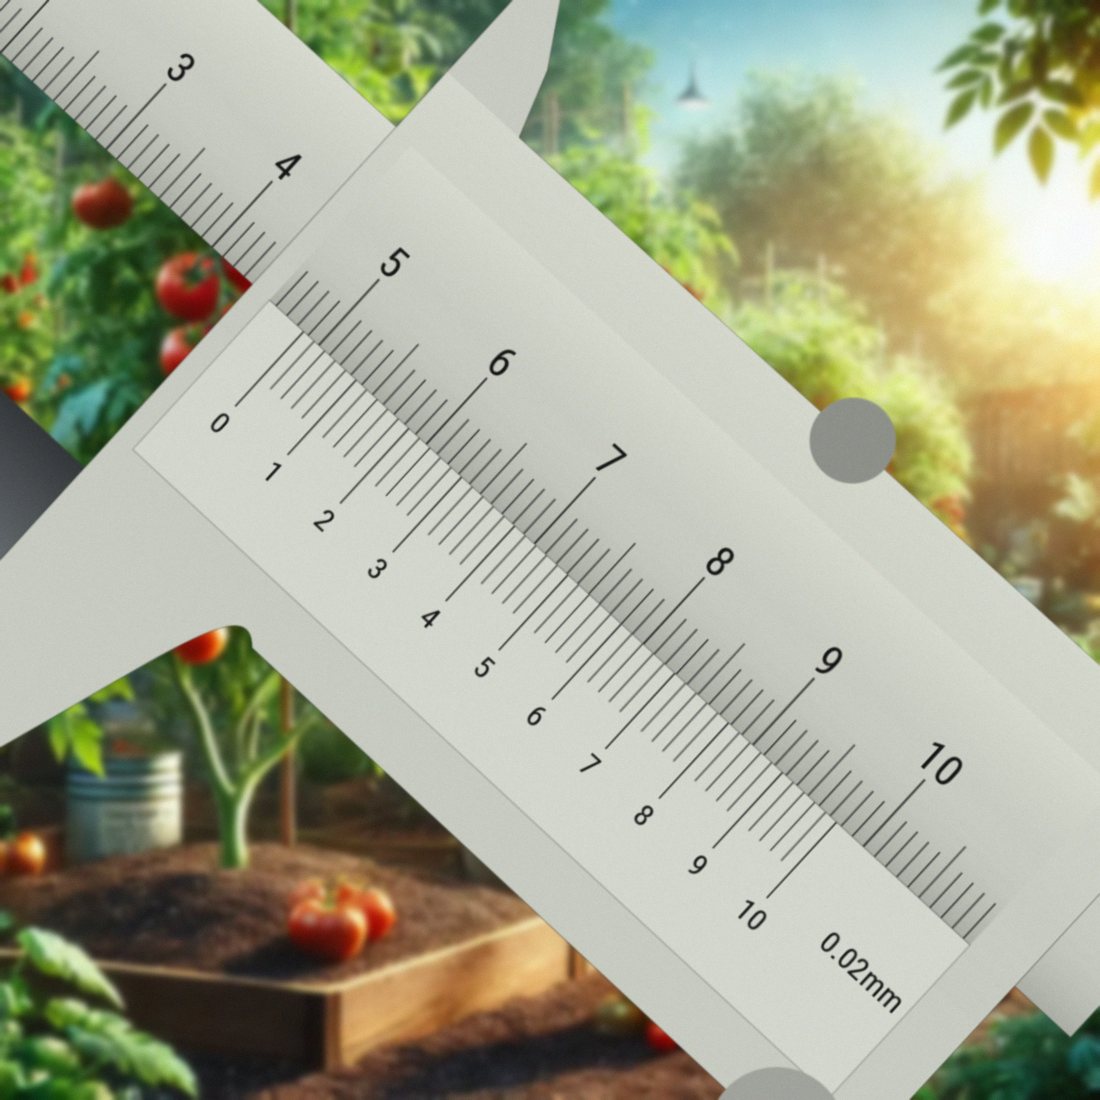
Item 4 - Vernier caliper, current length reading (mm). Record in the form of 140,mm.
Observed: 48.6,mm
